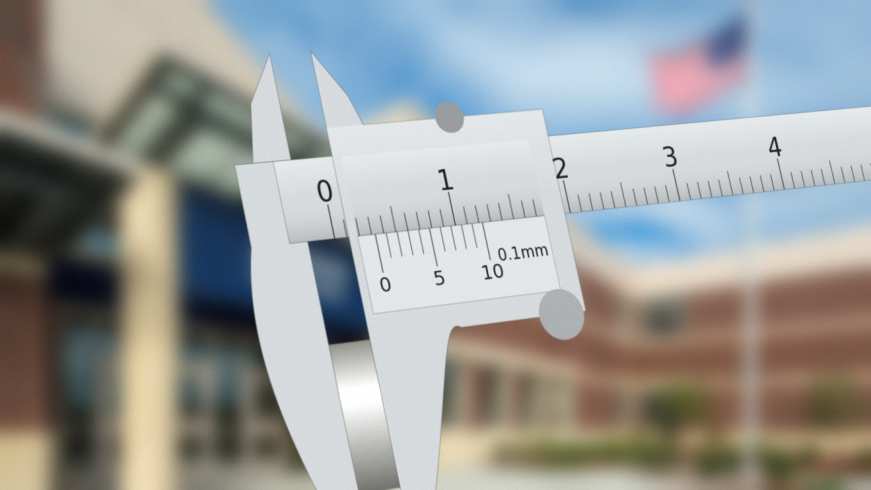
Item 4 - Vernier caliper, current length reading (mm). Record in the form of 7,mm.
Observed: 3.3,mm
